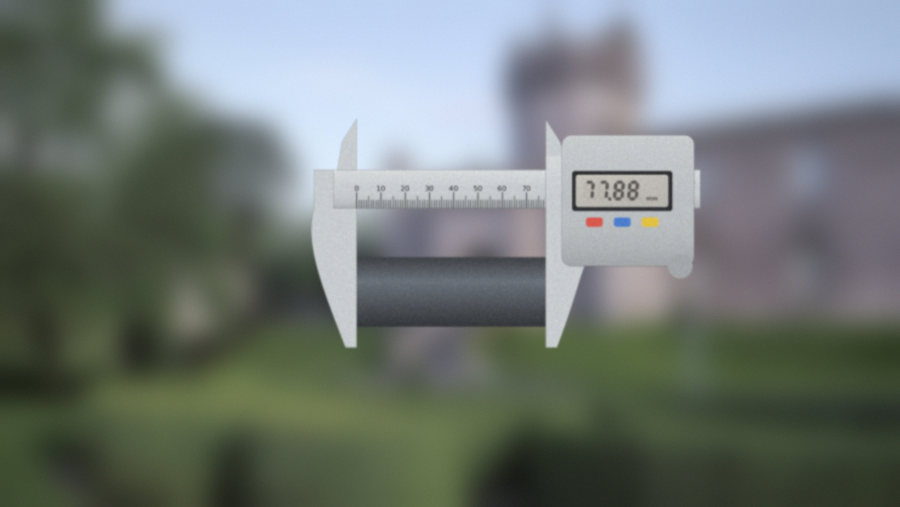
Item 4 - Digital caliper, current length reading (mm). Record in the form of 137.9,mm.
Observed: 77.88,mm
